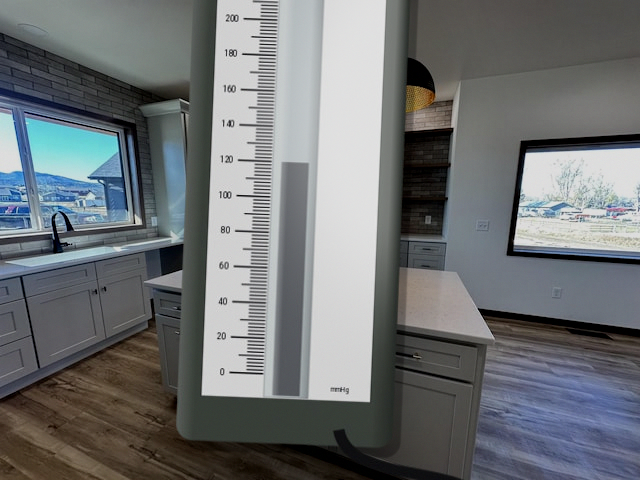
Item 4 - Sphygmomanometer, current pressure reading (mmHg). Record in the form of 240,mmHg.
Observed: 120,mmHg
